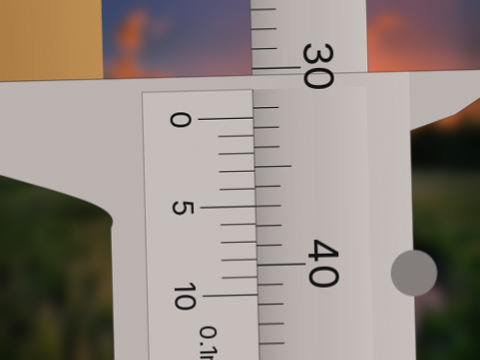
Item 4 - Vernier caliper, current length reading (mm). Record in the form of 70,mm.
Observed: 32.5,mm
